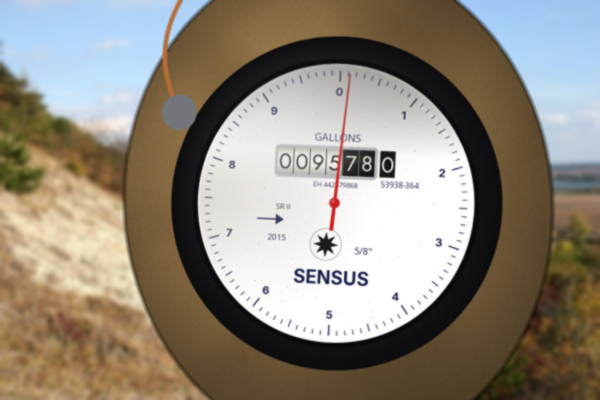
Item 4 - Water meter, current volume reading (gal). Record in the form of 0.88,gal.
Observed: 95780.1,gal
